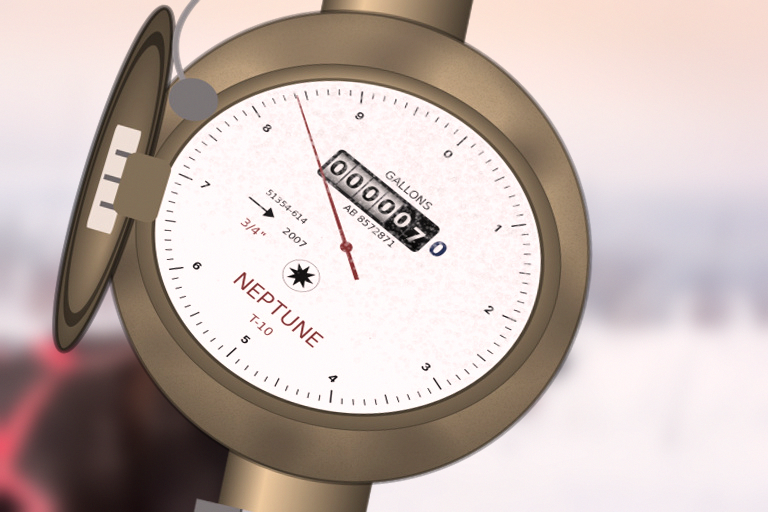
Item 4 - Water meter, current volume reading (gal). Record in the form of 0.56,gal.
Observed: 68.4,gal
